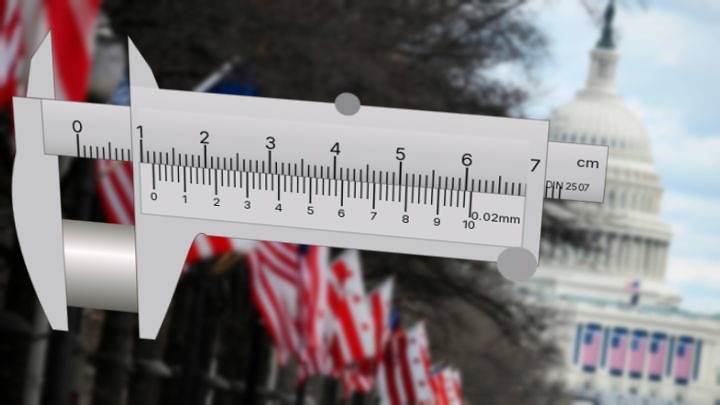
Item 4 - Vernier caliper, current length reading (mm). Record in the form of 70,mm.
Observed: 11.8,mm
